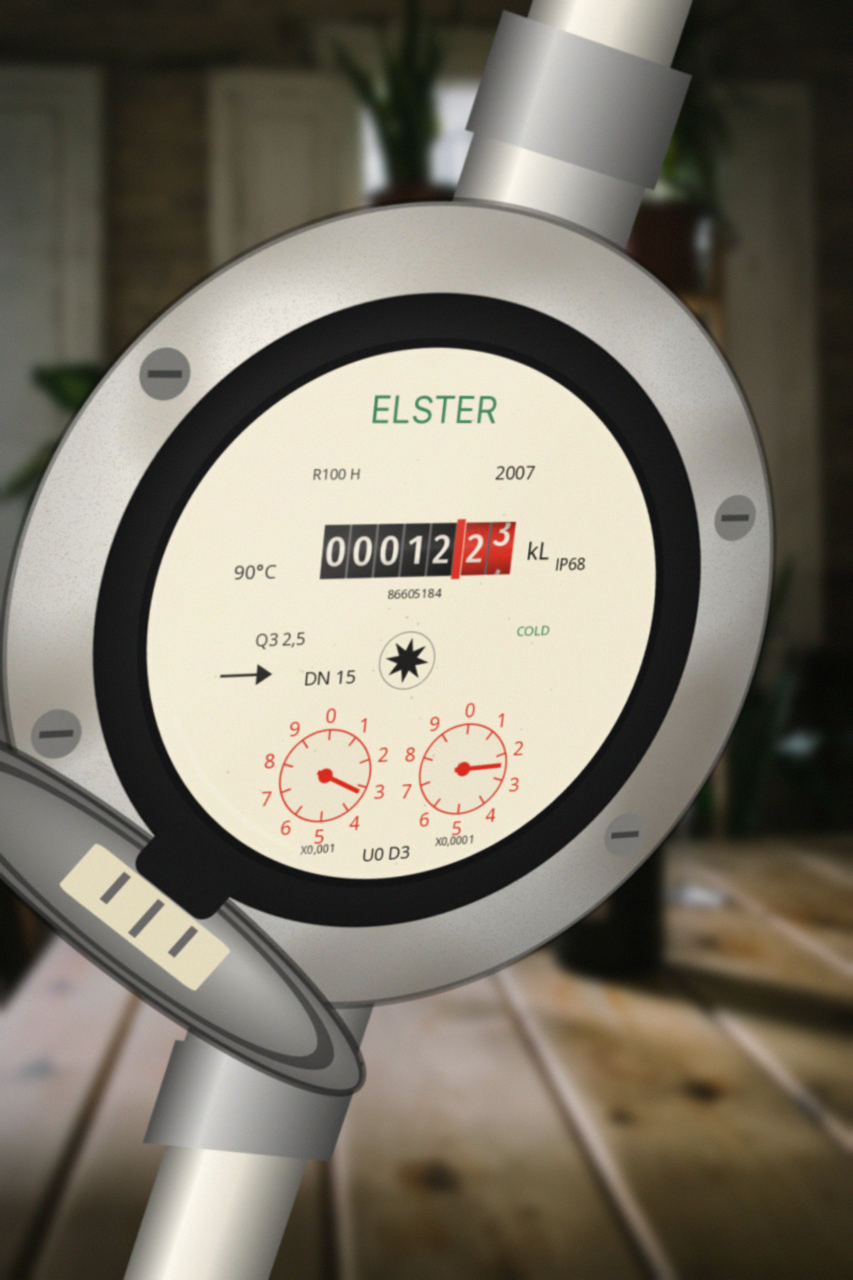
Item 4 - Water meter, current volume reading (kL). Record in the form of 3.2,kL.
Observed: 12.2332,kL
